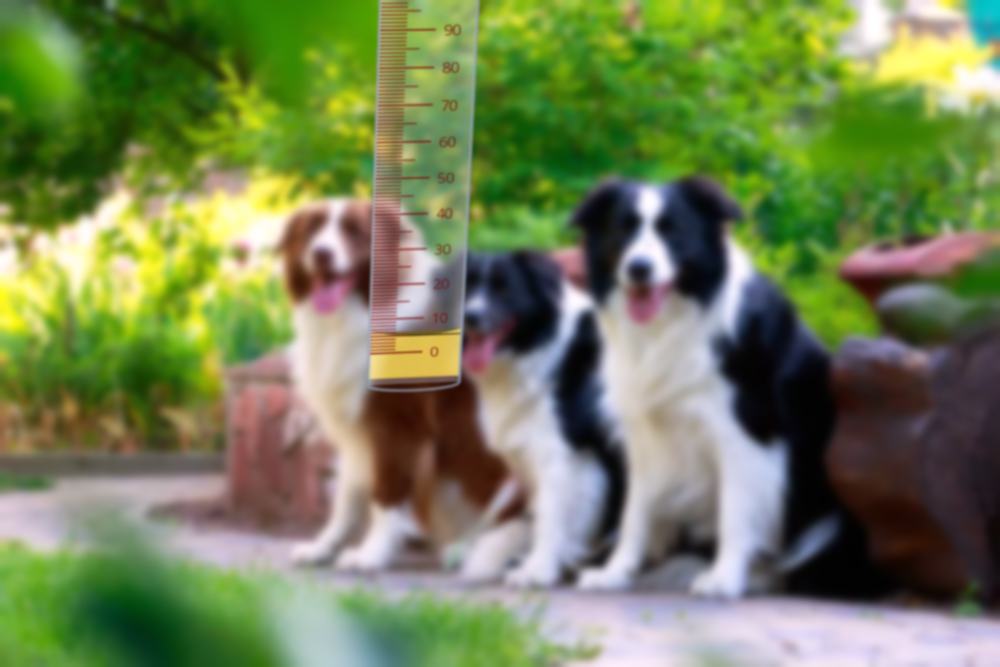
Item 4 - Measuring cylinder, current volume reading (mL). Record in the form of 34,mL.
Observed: 5,mL
